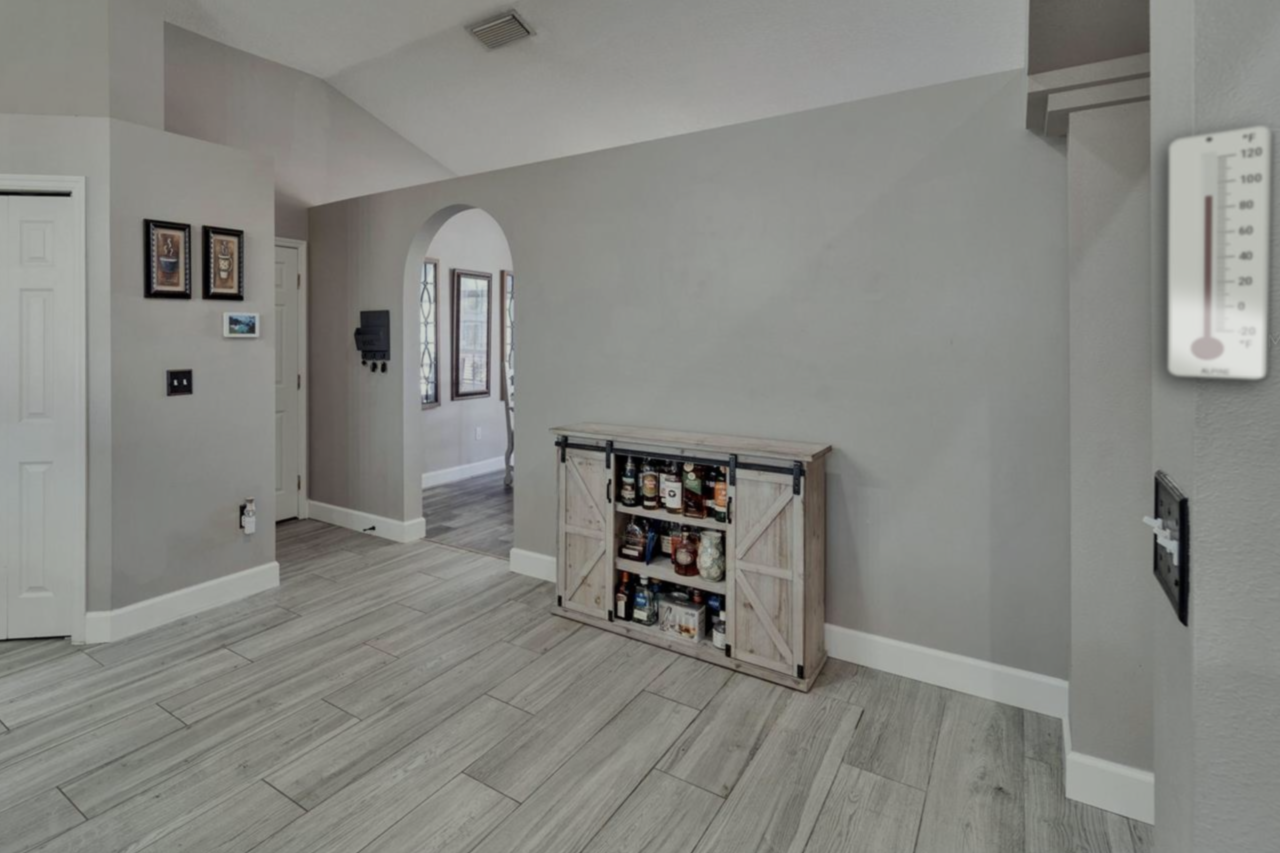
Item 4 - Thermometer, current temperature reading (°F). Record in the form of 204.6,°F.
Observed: 90,°F
